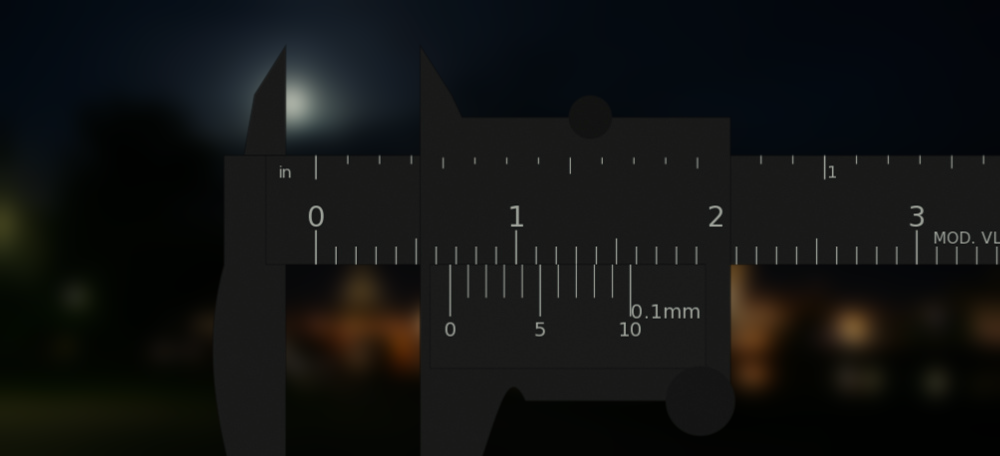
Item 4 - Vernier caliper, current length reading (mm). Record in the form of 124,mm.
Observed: 6.7,mm
